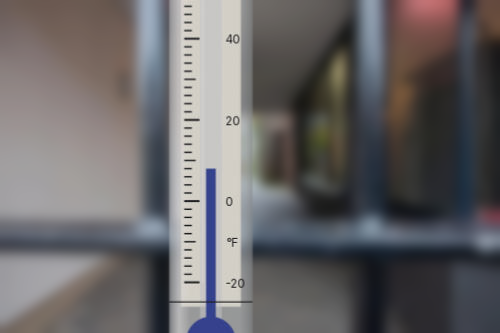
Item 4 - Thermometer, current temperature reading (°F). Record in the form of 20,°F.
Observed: 8,°F
